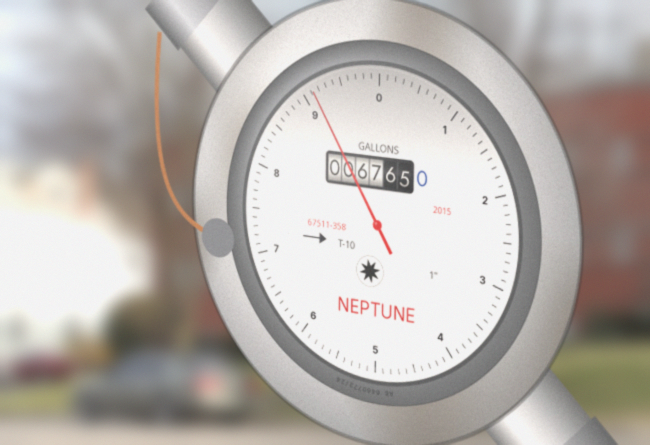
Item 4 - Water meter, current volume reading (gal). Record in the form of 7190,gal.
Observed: 67649.1,gal
